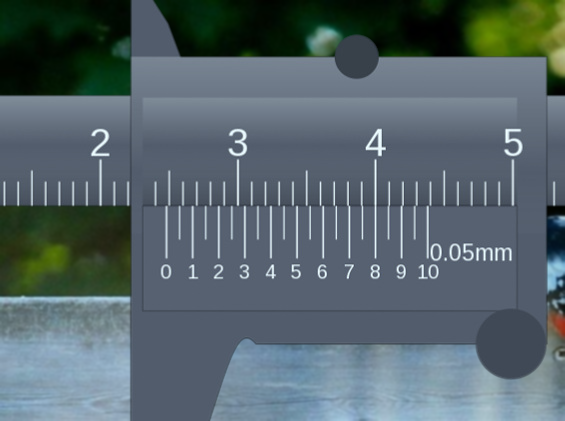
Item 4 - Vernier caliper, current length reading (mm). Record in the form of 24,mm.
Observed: 24.8,mm
